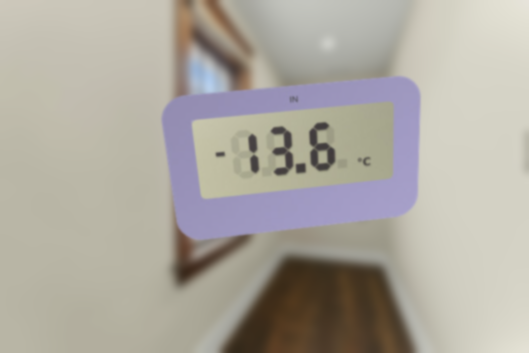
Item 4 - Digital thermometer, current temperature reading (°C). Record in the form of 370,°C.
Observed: -13.6,°C
